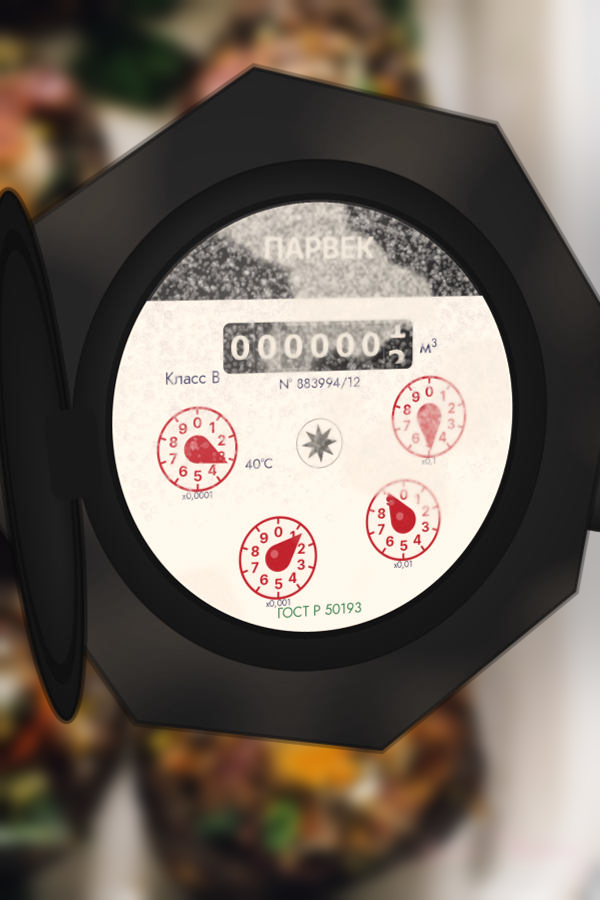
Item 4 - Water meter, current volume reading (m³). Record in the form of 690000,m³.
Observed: 1.4913,m³
